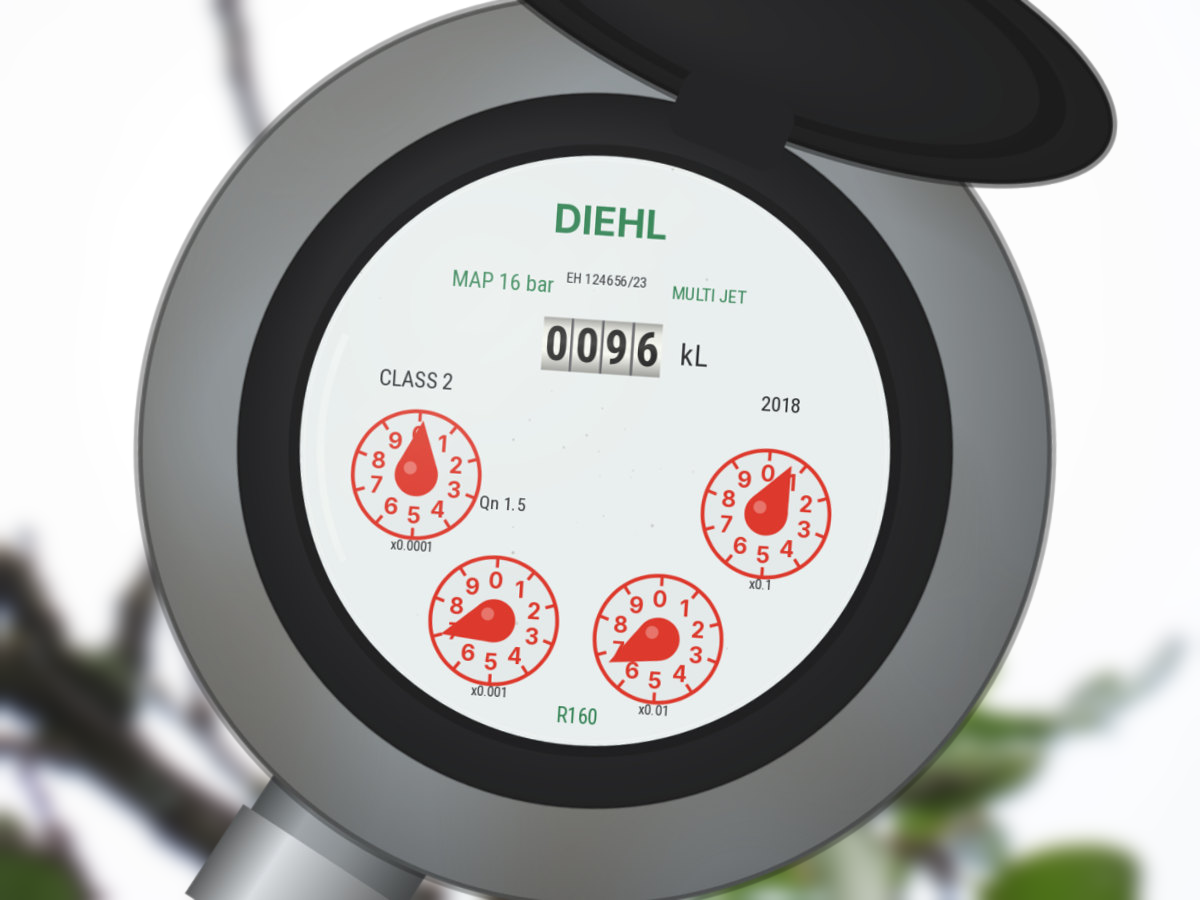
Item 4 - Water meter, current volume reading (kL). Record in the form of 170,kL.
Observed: 96.0670,kL
